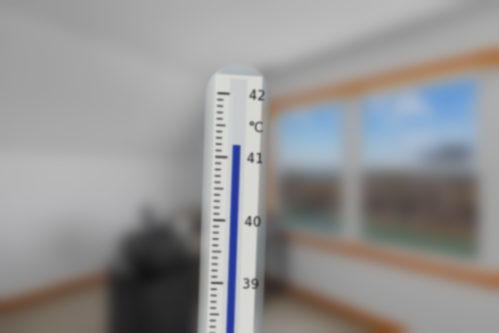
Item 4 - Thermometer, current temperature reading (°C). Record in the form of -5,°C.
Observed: 41.2,°C
